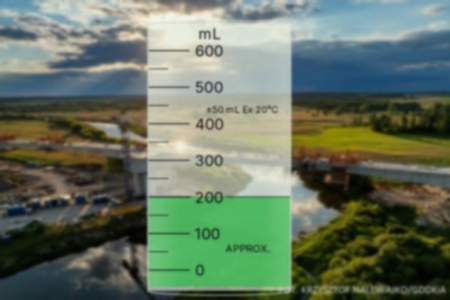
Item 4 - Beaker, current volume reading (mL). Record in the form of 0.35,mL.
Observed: 200,mL
